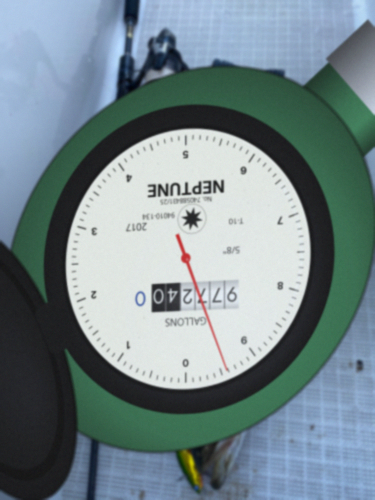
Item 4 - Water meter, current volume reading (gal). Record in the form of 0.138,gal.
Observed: 9772399.4,gal
